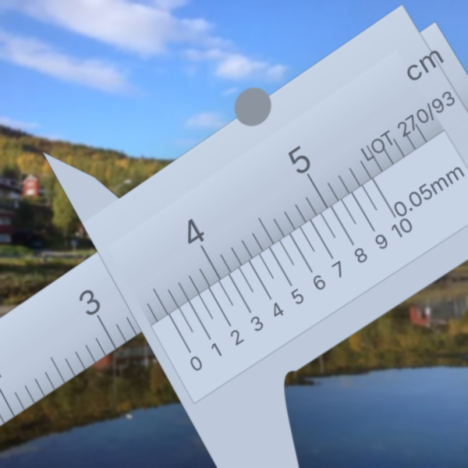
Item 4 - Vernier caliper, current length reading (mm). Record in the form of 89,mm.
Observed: 35.1,mm
